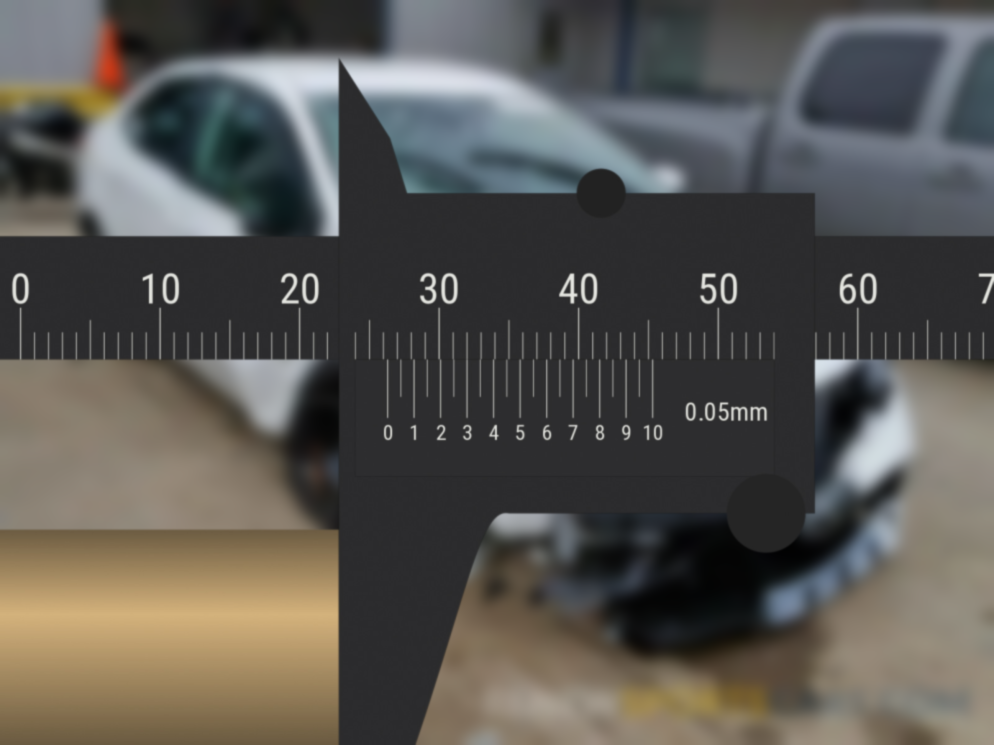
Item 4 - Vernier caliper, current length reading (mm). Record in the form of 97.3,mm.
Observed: 26.3,mm
